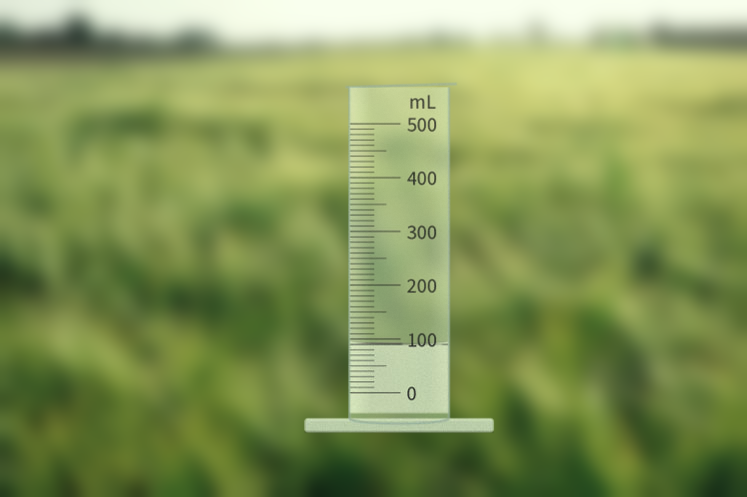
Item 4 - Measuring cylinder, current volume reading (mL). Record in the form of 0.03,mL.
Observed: 90,mL
